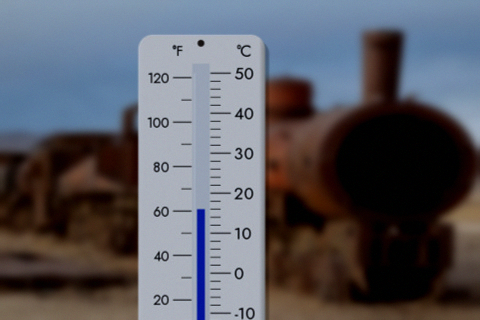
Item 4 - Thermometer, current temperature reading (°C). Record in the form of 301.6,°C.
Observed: 16,°C
